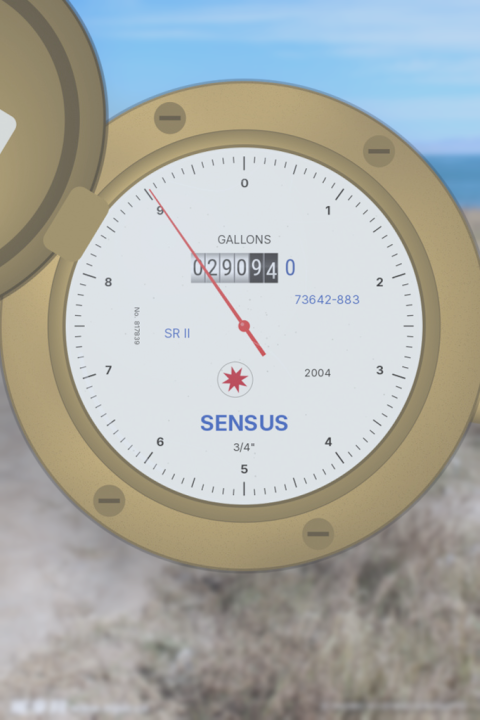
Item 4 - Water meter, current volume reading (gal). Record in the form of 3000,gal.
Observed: 290939.0,gal
